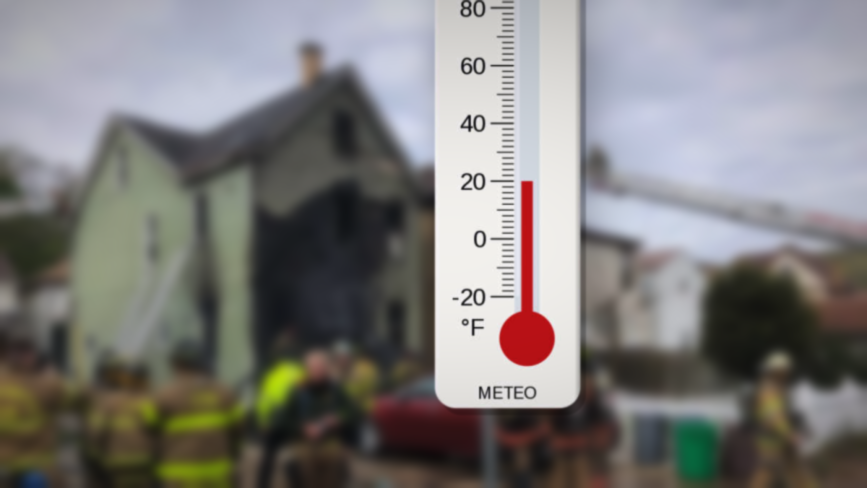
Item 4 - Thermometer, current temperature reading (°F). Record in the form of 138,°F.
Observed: 20,°F
